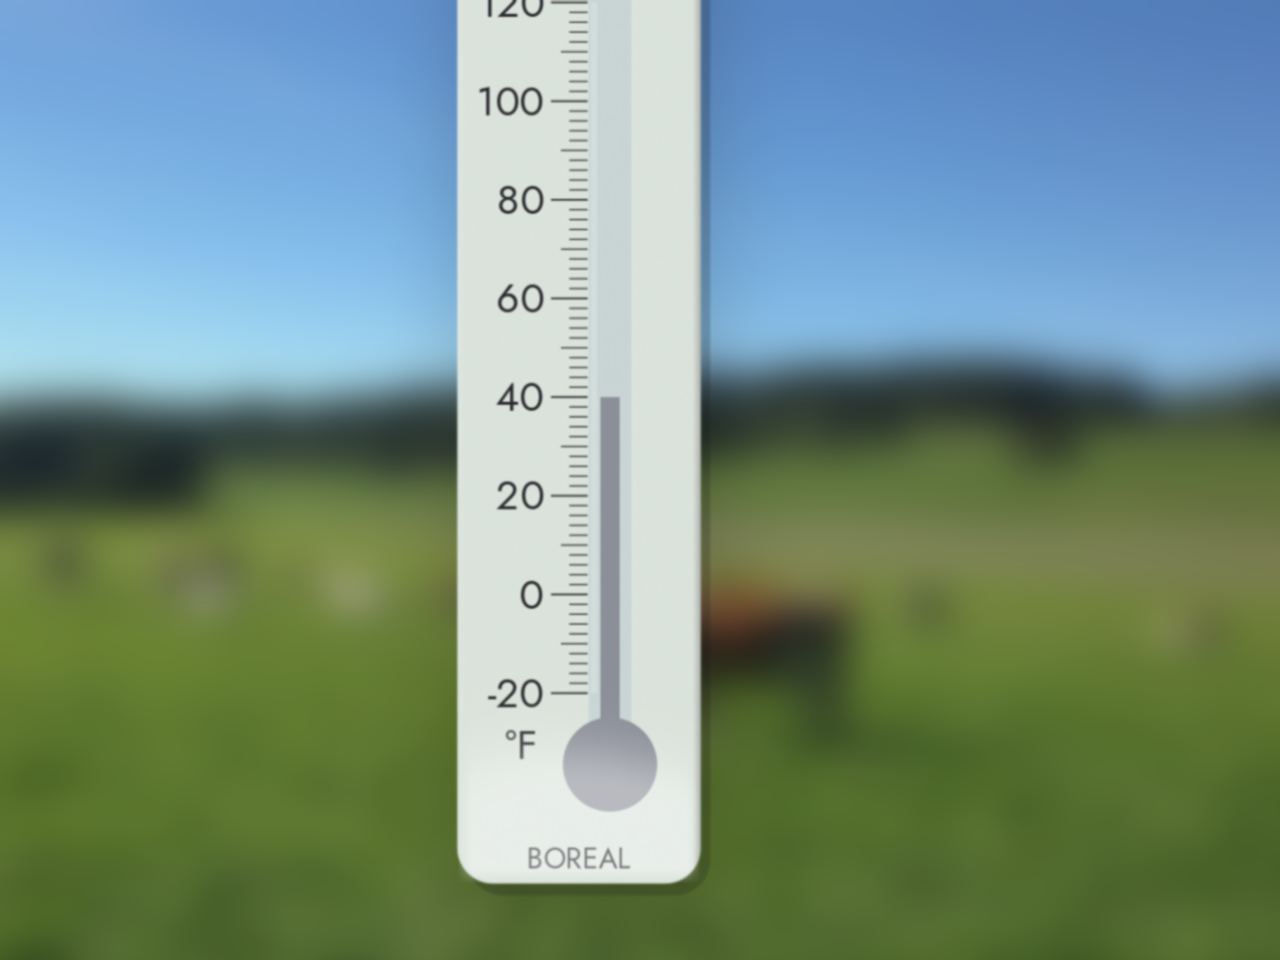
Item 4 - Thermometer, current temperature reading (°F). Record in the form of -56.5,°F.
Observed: 40,°F
